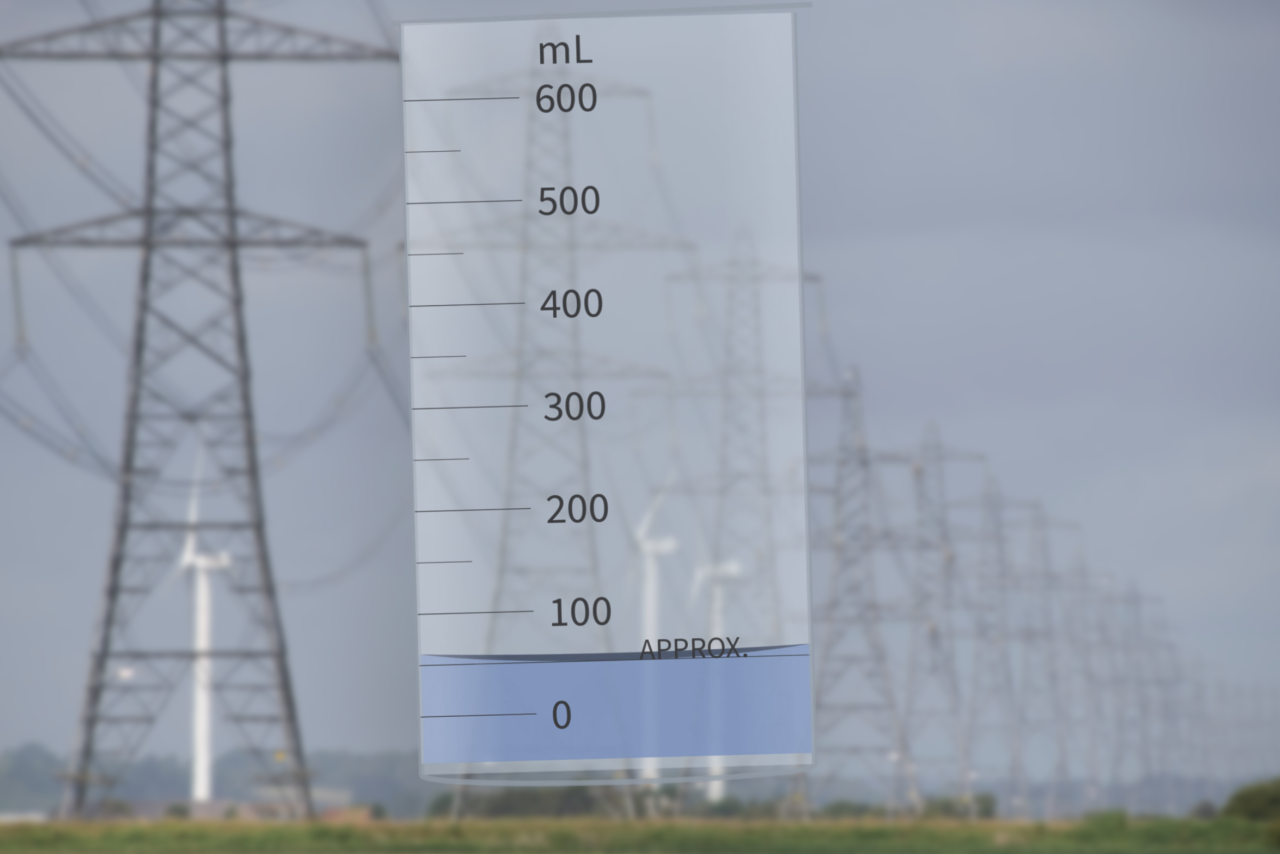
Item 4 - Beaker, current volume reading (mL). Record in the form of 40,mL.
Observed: 50,mL
